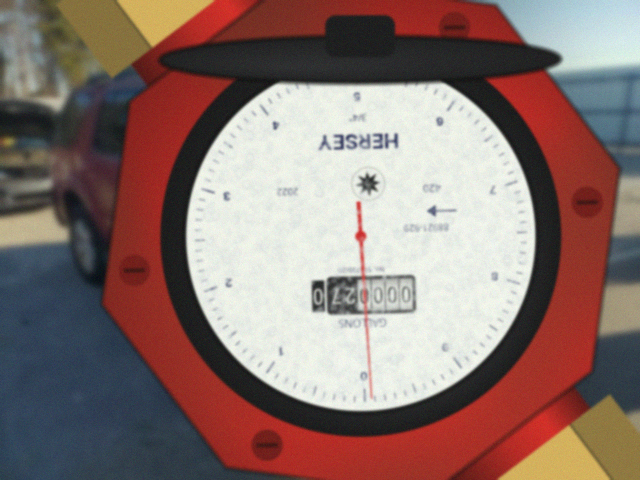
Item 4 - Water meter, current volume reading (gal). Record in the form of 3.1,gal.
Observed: 269.9,gal
